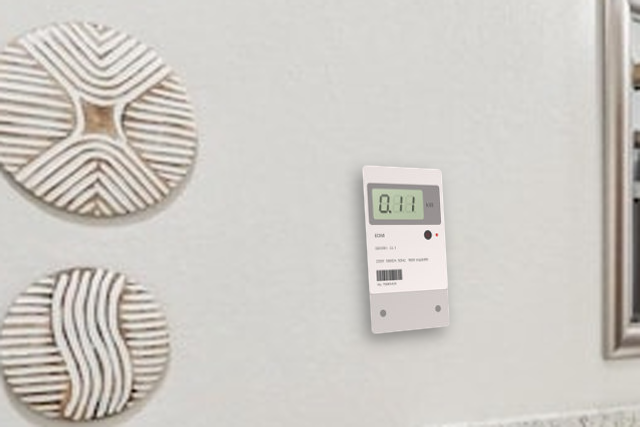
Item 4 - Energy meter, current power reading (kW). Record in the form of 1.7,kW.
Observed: 0.11,kW
